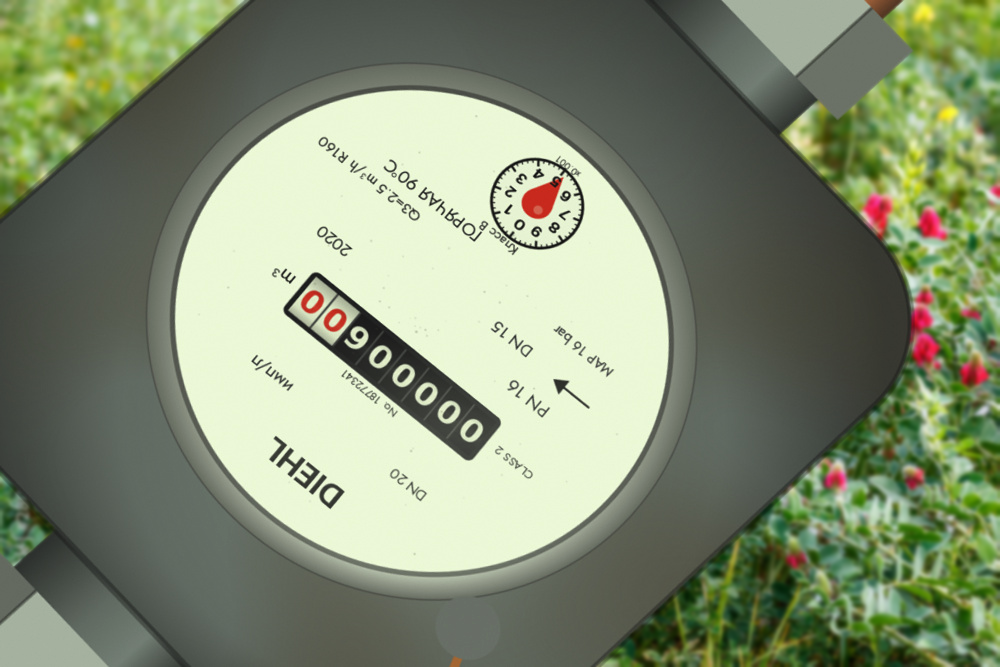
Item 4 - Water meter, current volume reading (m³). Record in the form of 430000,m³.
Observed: 6.005,m³
